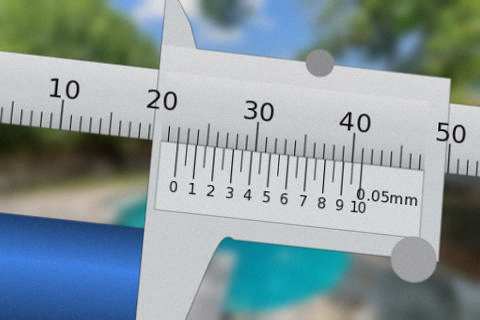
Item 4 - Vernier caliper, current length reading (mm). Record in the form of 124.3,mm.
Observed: 22.0,mm
